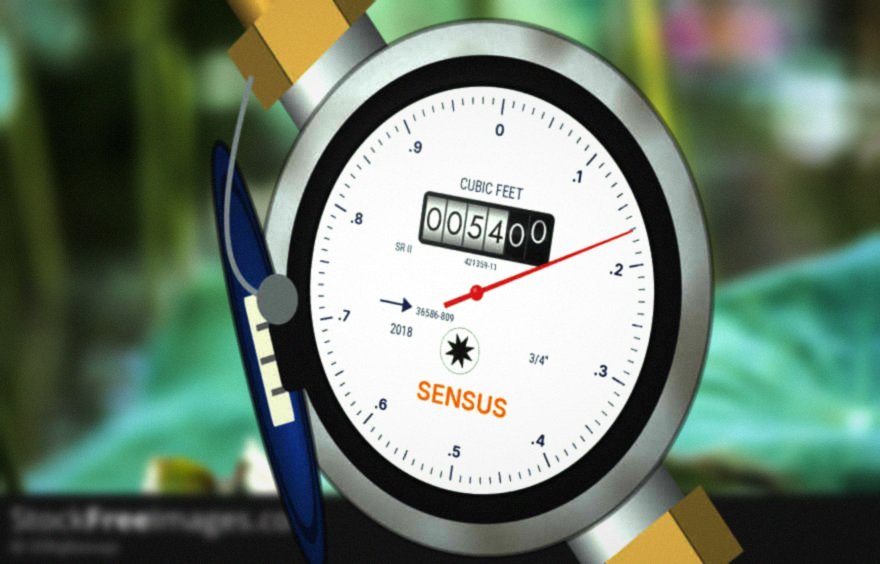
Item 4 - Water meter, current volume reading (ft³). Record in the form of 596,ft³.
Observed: 5400.17,ft³
